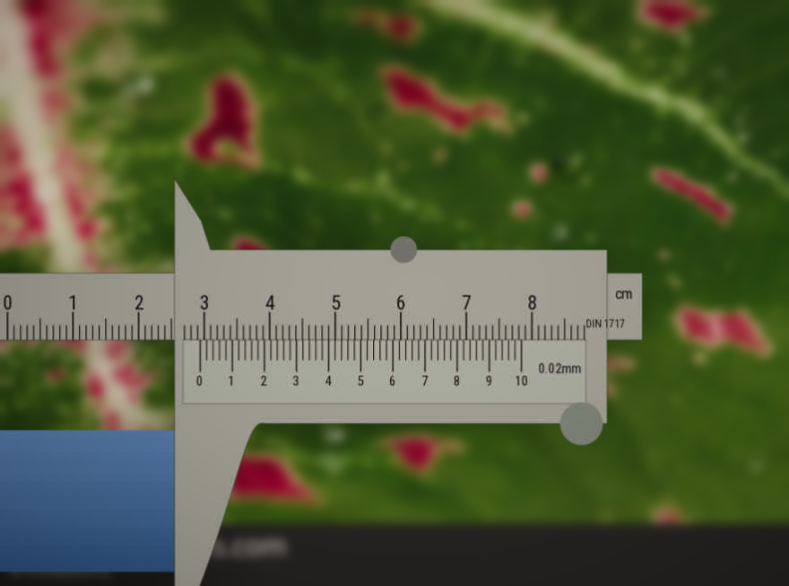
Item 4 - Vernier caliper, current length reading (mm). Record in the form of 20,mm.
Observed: 29.4,mm
